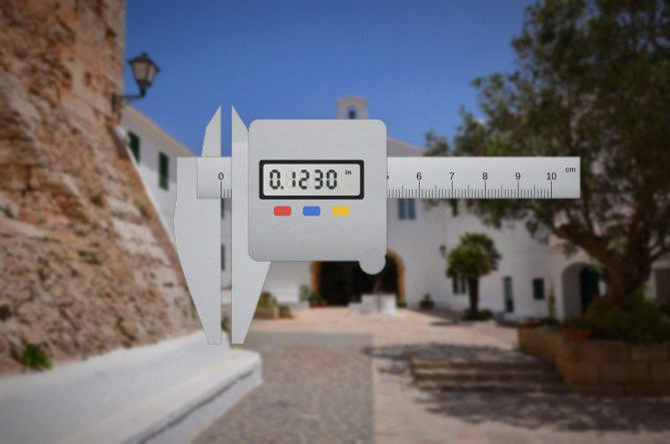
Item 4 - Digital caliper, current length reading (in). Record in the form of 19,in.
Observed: 0.1230,in
